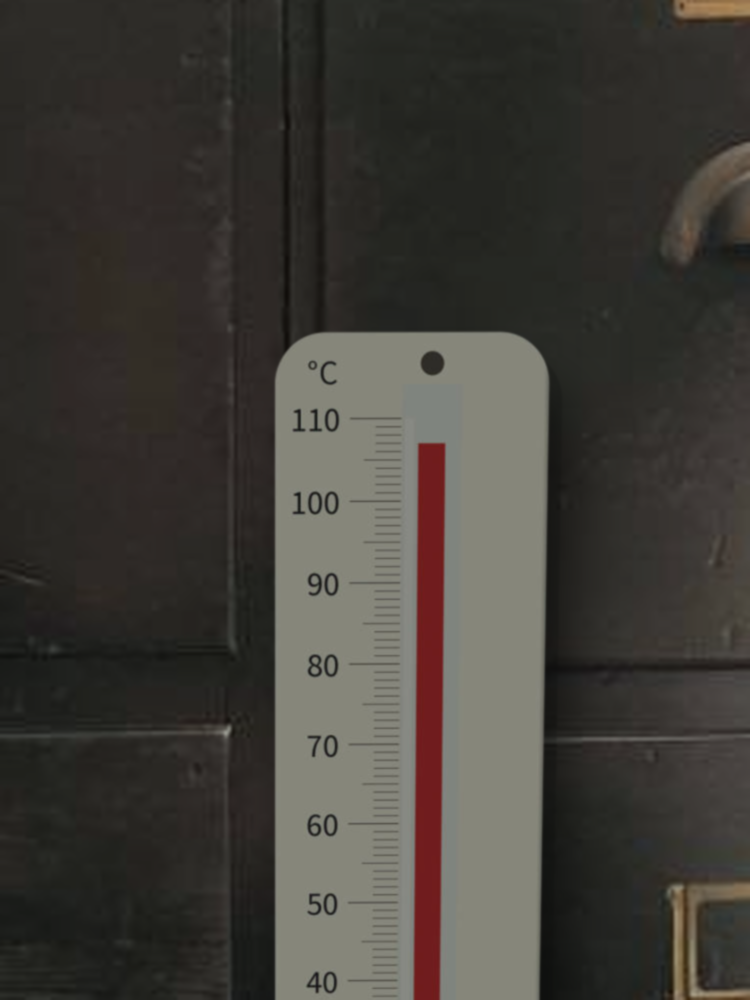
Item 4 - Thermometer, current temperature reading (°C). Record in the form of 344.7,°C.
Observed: 107,°C
